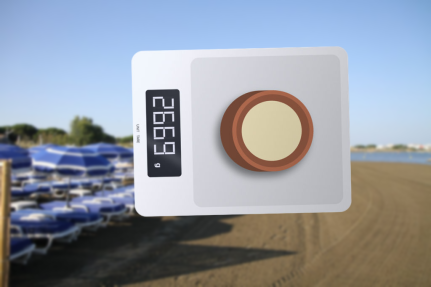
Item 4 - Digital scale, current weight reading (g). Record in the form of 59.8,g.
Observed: 2669,g
